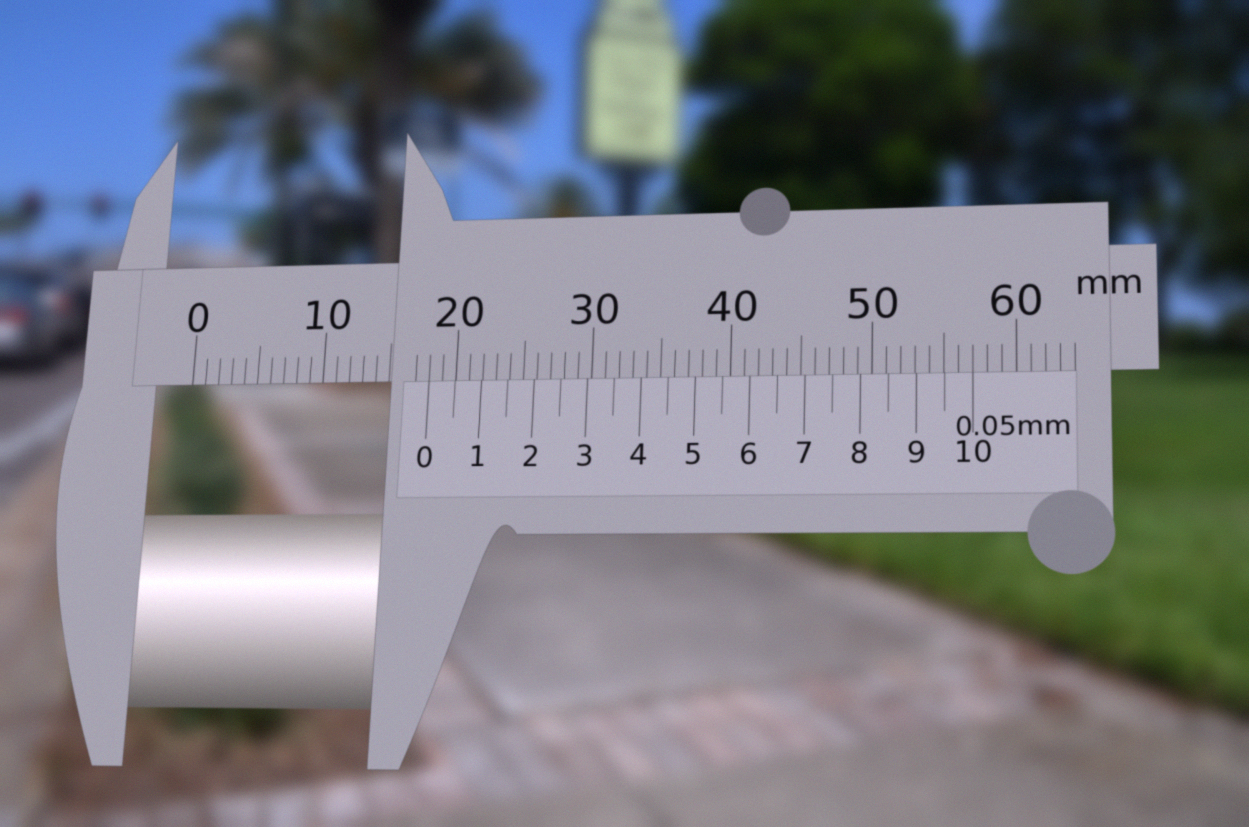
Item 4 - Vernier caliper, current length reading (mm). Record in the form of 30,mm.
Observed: 18.0,mm
